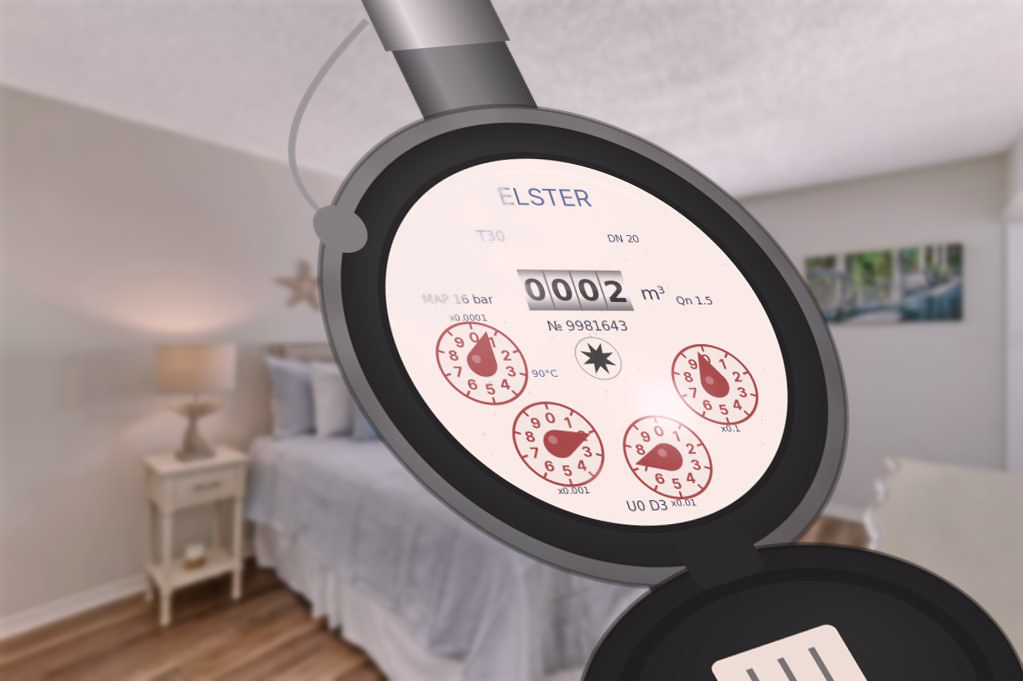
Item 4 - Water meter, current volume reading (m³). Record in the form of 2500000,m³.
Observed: 1.9720,m³
